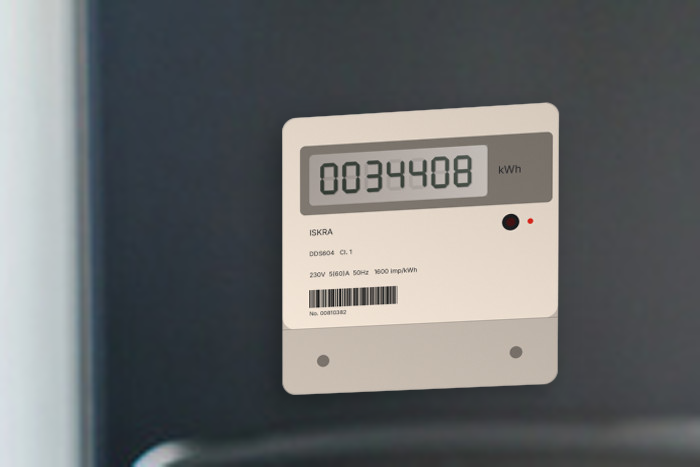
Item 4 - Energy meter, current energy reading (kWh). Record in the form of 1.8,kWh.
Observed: 34408,kWh
